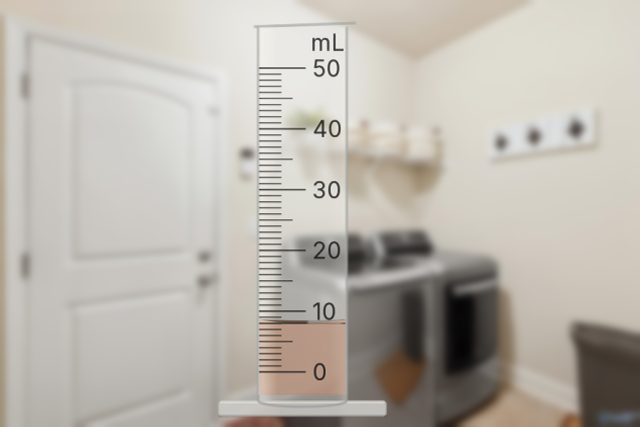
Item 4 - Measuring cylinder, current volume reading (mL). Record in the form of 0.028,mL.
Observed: 8,mL
